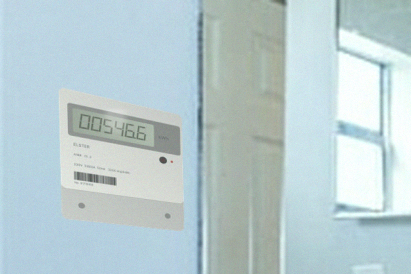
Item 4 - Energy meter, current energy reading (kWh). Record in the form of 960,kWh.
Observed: 546.6,kWh
